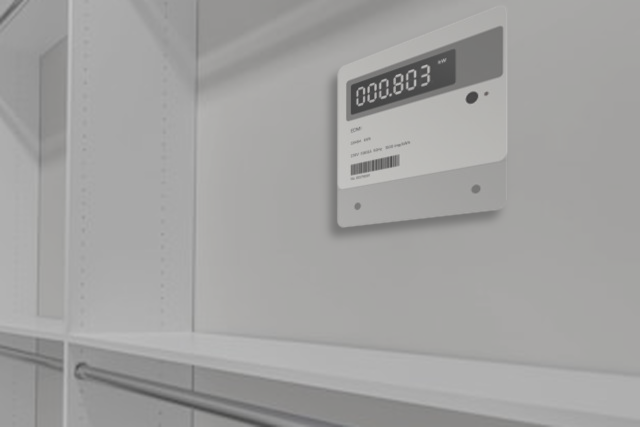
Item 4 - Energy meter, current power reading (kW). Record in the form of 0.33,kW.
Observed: 0.803,kW
